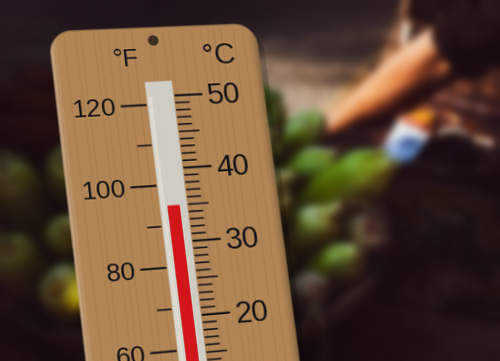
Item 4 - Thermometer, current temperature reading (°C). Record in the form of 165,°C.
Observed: 35,°C
